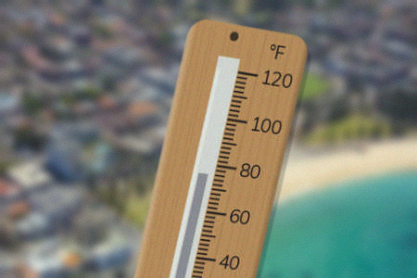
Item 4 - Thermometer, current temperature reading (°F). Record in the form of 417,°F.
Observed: 76,°F
